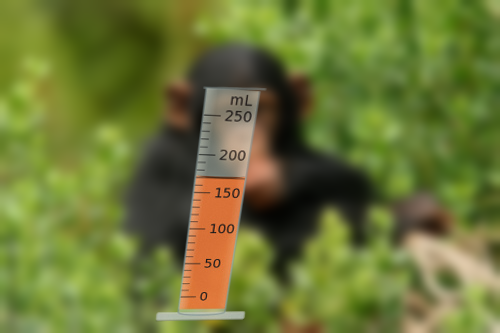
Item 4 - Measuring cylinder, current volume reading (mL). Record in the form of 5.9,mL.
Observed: 170,mL
